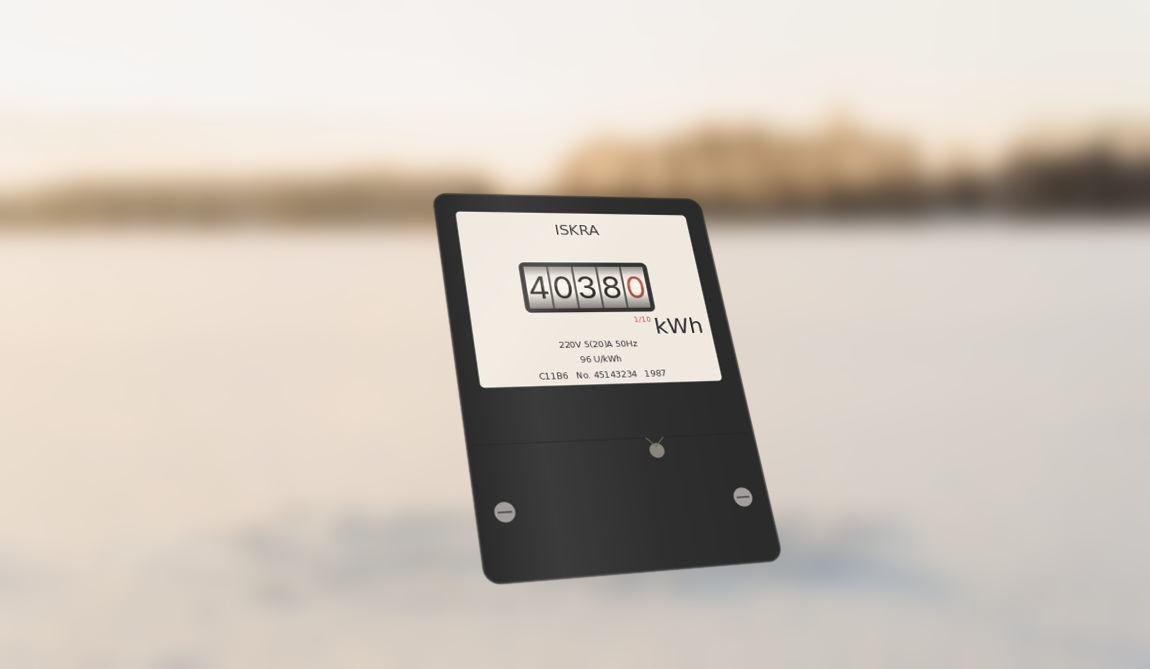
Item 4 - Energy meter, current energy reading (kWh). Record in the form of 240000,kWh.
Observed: 4038.0,kWh
